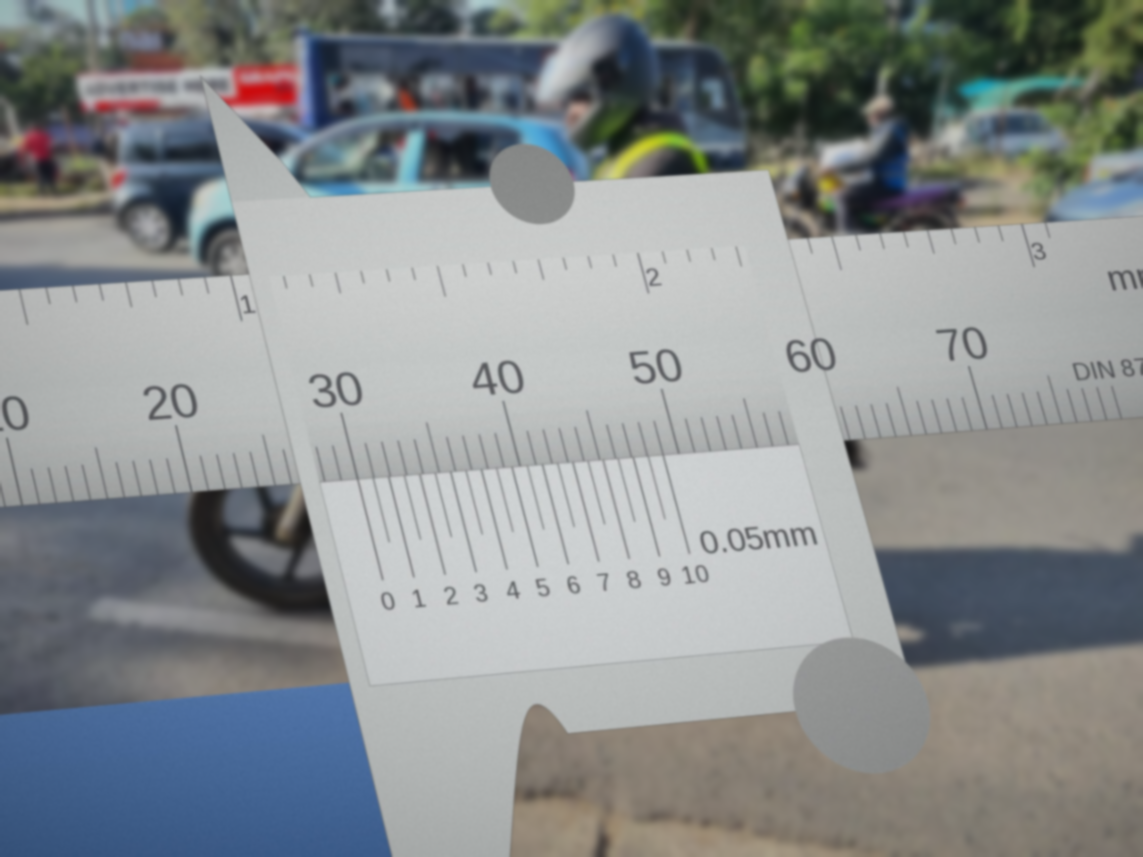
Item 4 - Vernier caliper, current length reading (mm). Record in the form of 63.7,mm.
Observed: 30.0,mm
